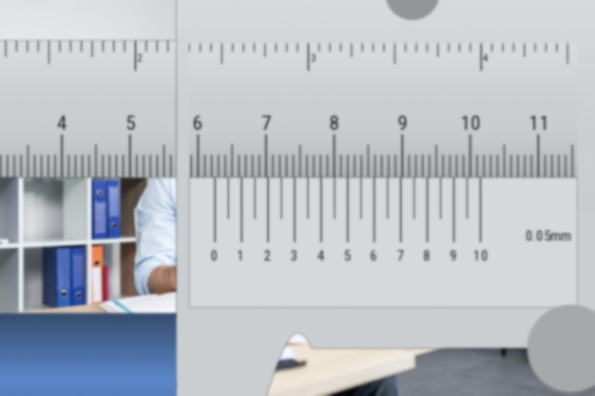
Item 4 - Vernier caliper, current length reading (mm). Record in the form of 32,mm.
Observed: 62.5,mm
